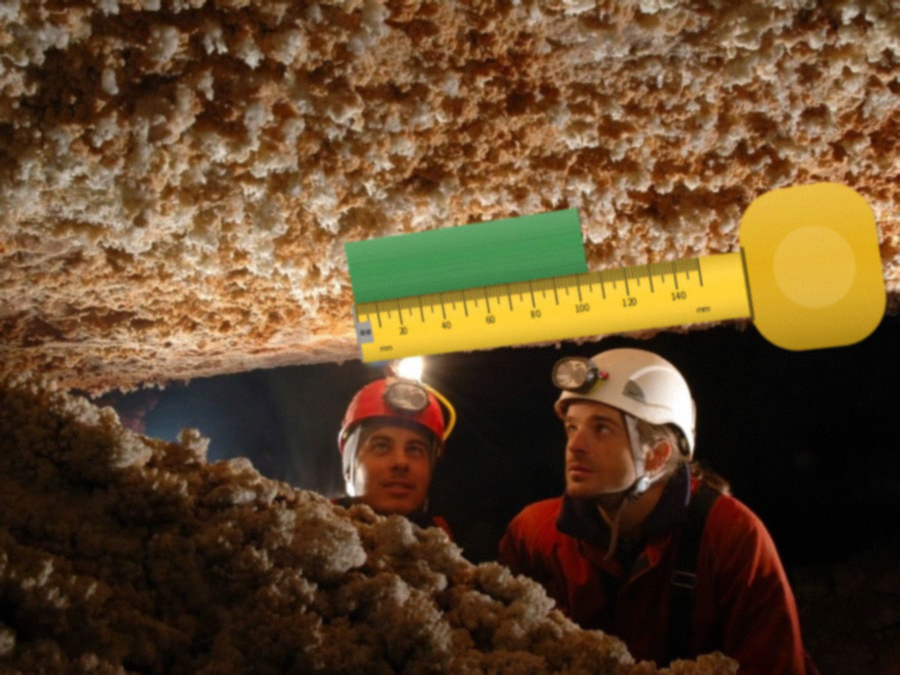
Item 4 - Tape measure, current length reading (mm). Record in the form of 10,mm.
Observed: 105,mm
